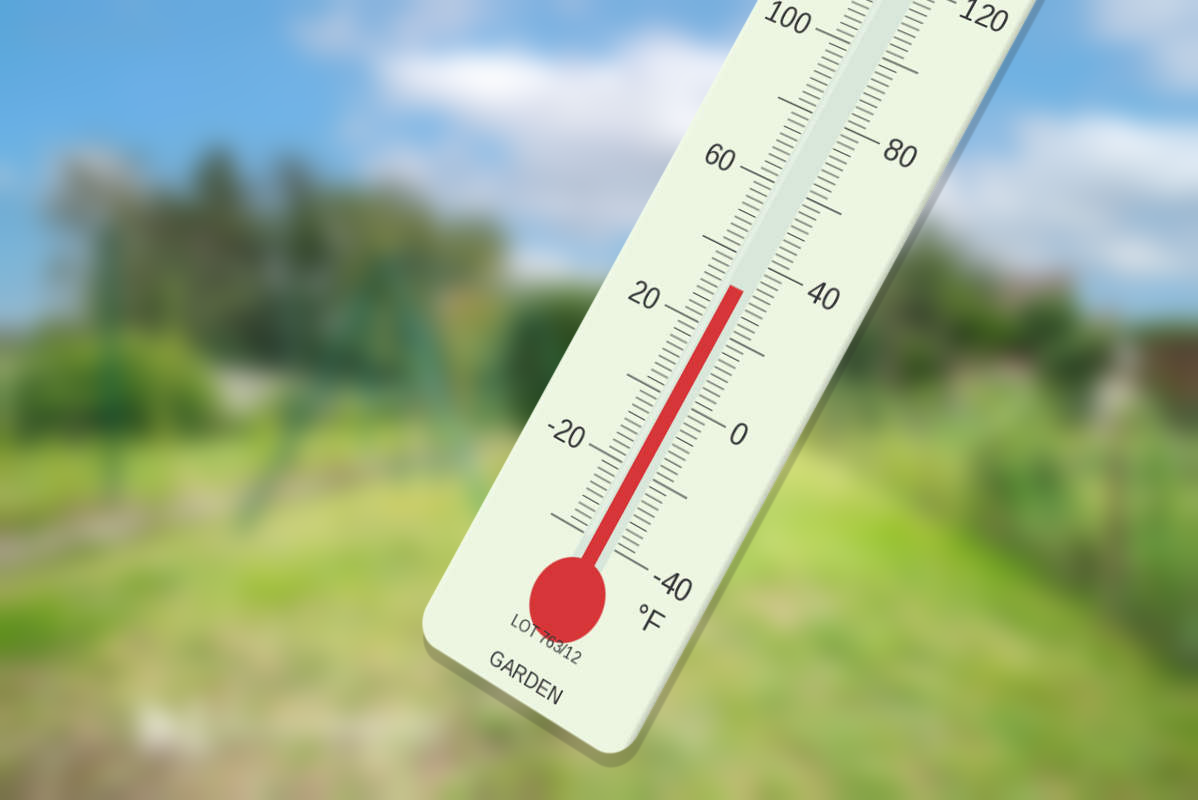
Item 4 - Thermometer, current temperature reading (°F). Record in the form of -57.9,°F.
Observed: 32,°F
